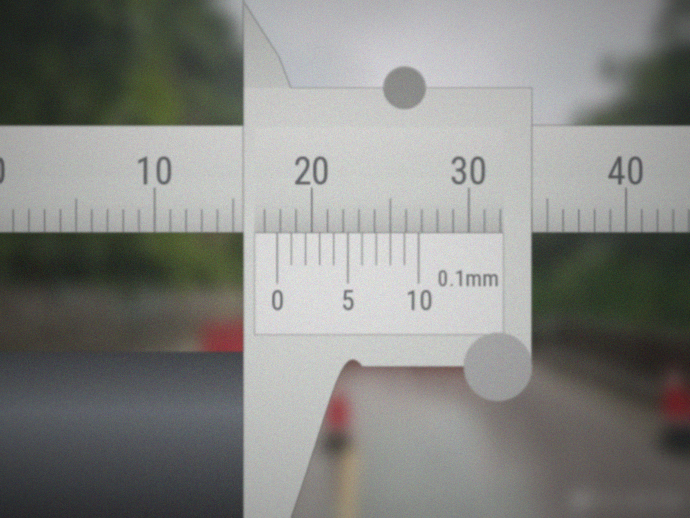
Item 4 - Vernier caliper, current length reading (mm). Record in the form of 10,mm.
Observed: 17.8,mm
